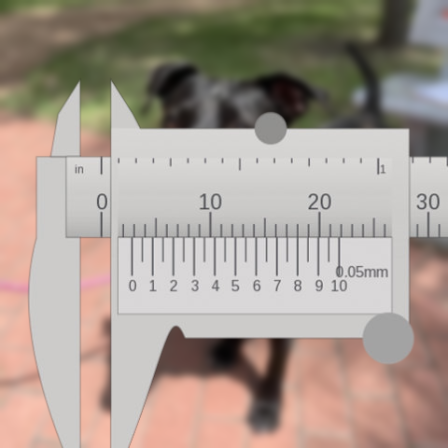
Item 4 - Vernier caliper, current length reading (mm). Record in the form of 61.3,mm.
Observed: 2.8,mm
